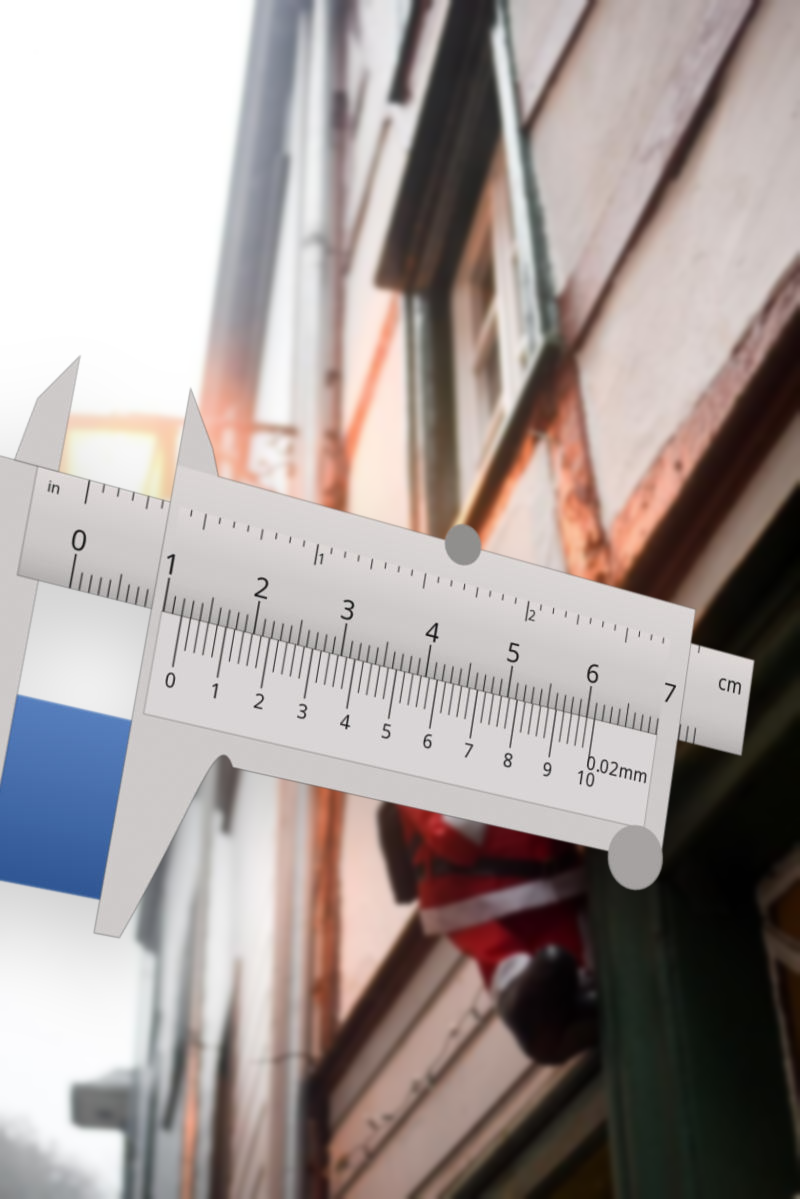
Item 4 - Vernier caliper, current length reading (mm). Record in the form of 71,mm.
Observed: 12.0,mm
